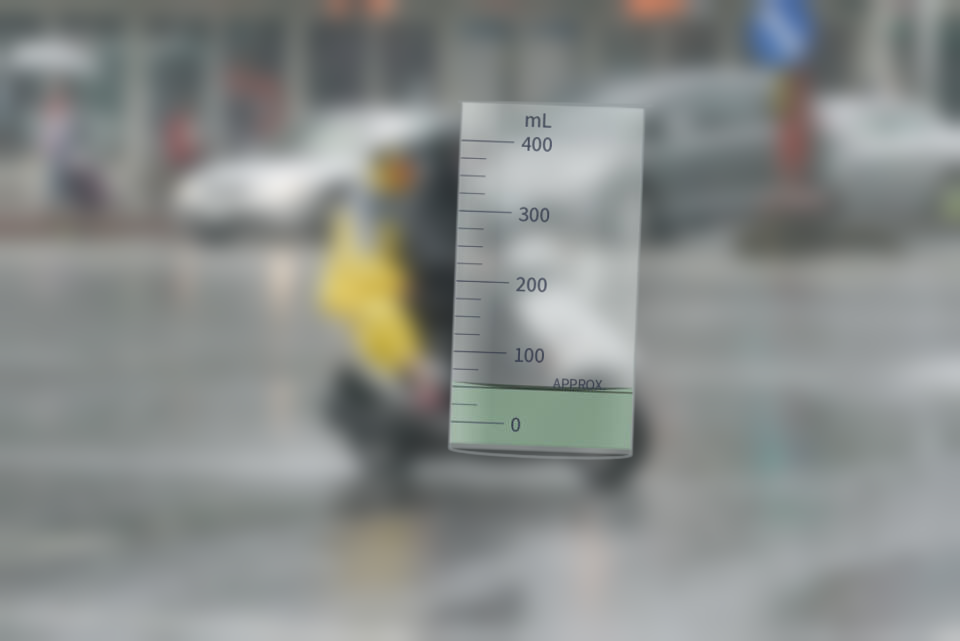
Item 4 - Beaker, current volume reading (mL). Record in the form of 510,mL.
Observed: 50,mL
